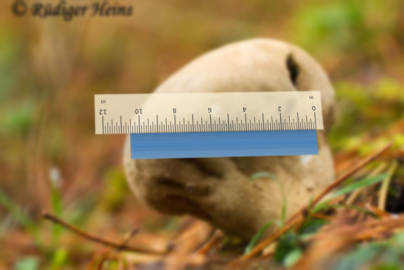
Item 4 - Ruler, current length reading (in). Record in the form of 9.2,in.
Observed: 10.5,in
